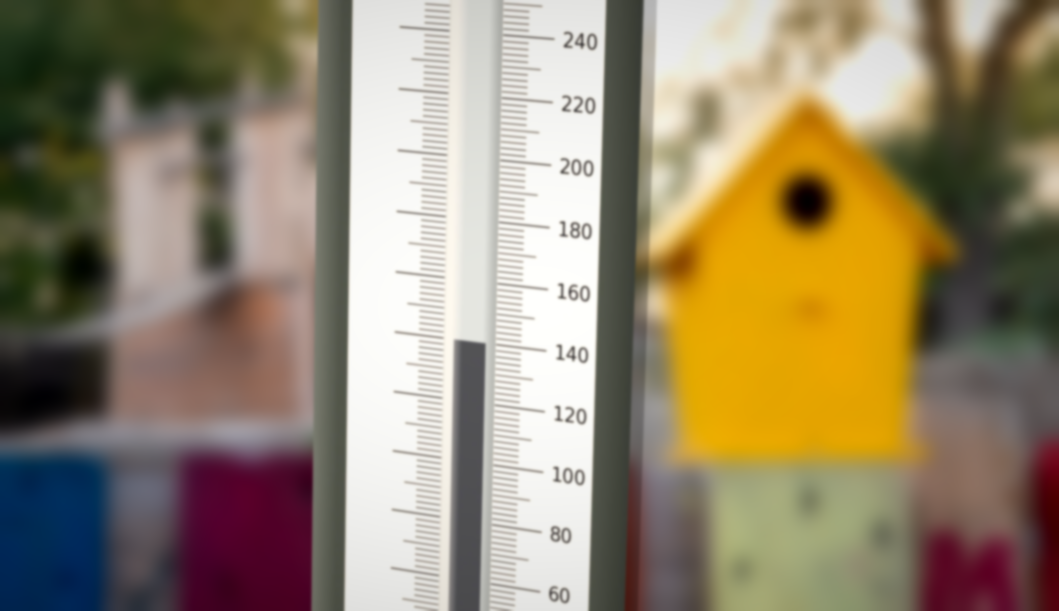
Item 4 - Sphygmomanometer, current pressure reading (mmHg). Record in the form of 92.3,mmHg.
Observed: 140,mmHg
